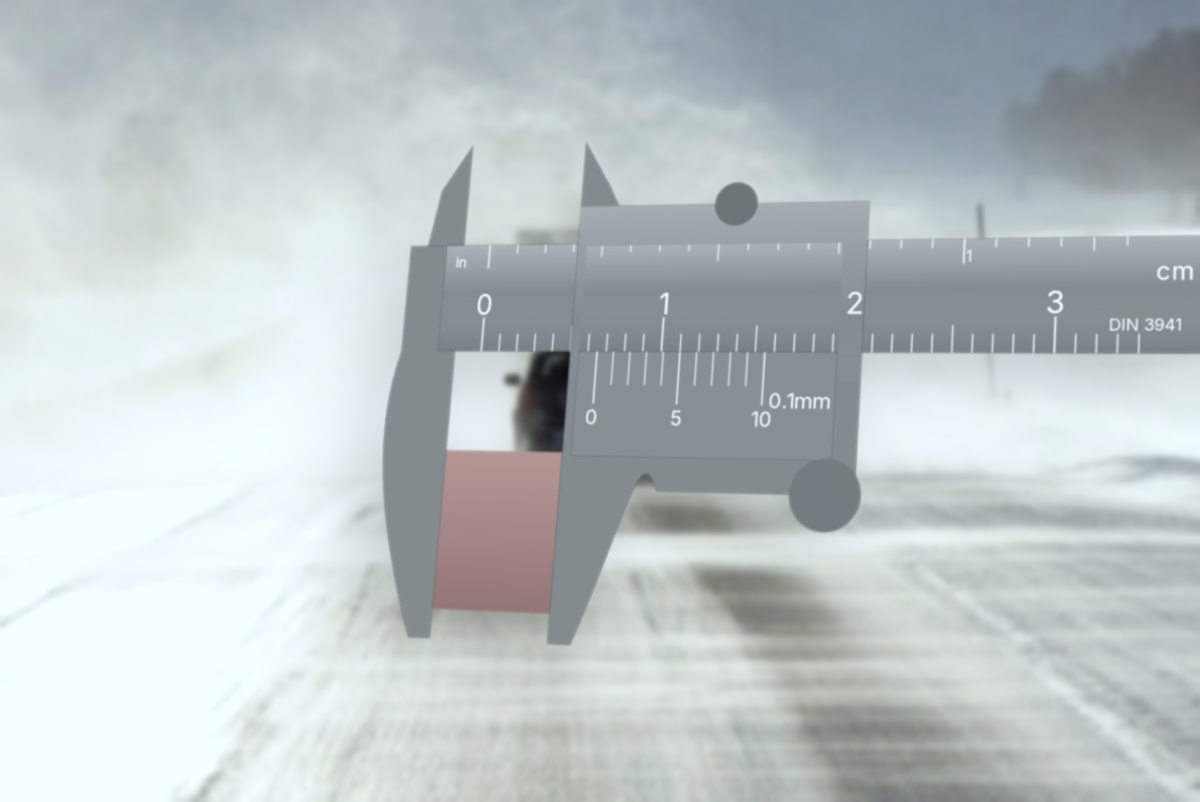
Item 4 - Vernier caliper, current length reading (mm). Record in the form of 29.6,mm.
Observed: 6.5,mm
